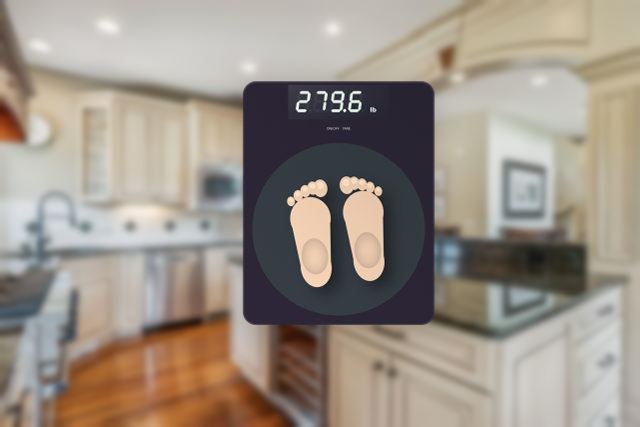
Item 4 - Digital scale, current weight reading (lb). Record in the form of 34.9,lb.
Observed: 279.6,lb
